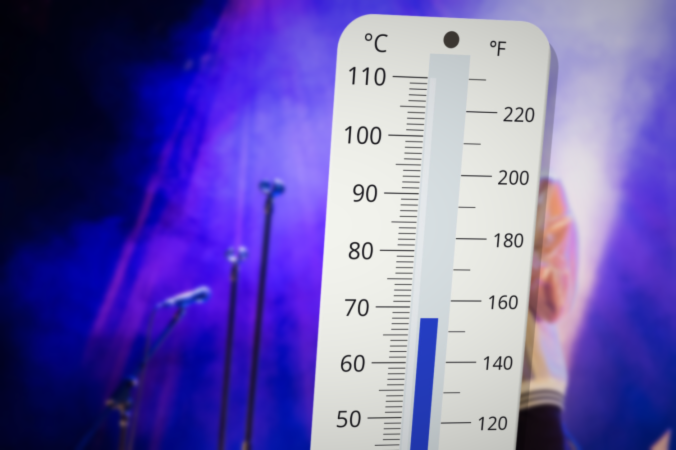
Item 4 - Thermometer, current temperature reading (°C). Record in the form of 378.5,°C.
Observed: 68,°C
